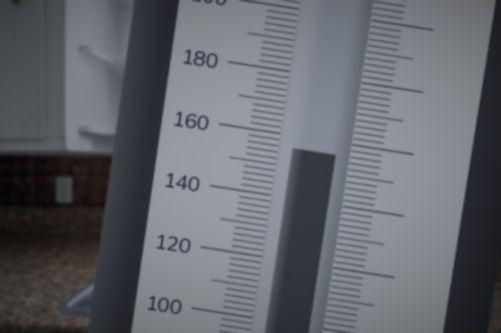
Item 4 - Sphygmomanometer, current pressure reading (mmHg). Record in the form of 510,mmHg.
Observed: 156,mmHg
